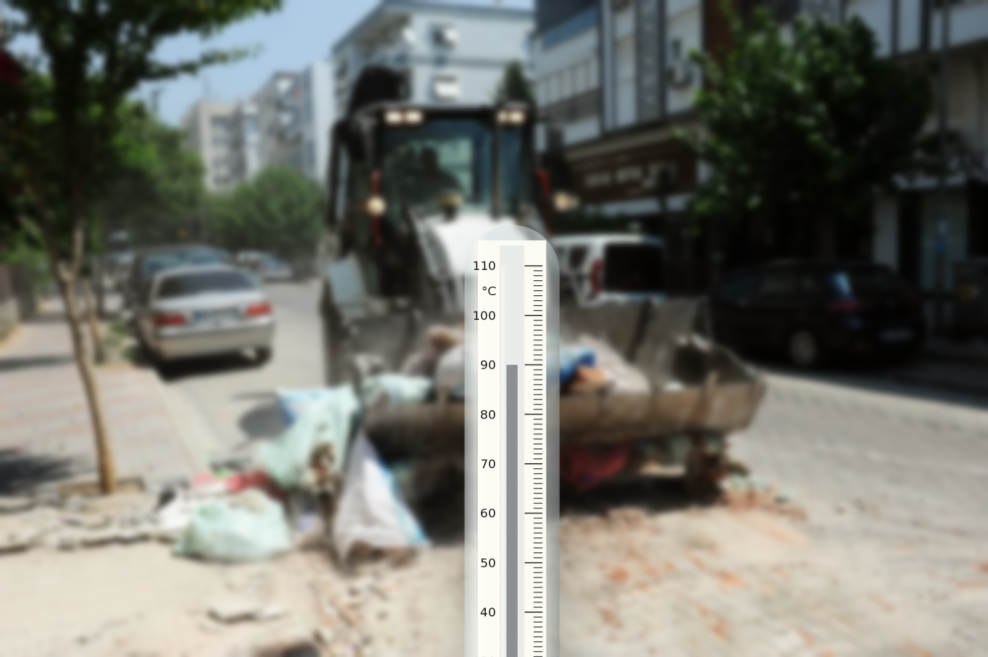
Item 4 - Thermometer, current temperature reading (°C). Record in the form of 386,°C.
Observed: 90,°C
